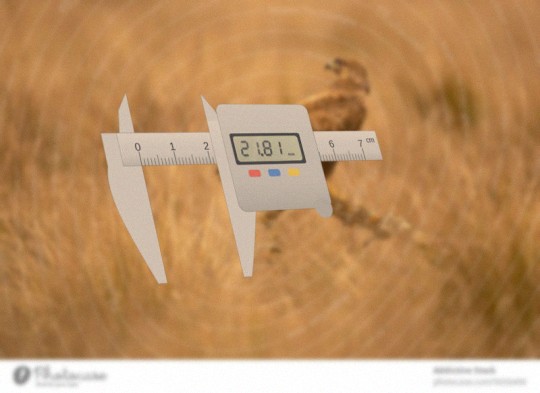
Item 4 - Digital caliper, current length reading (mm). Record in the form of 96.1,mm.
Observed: 21.81,mm
